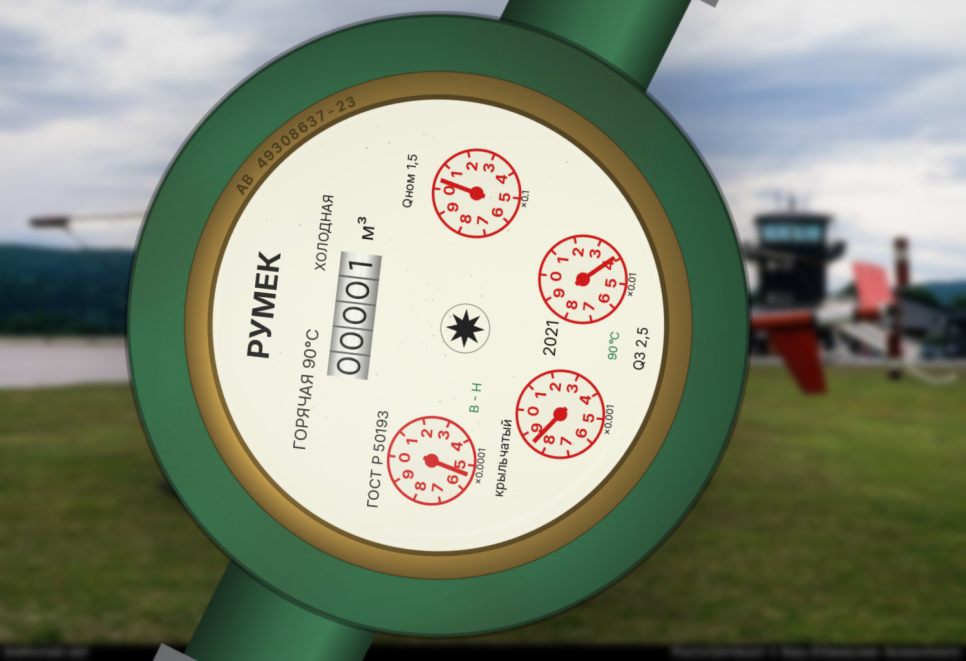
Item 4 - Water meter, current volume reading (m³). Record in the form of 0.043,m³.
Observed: 1.0385,m³
